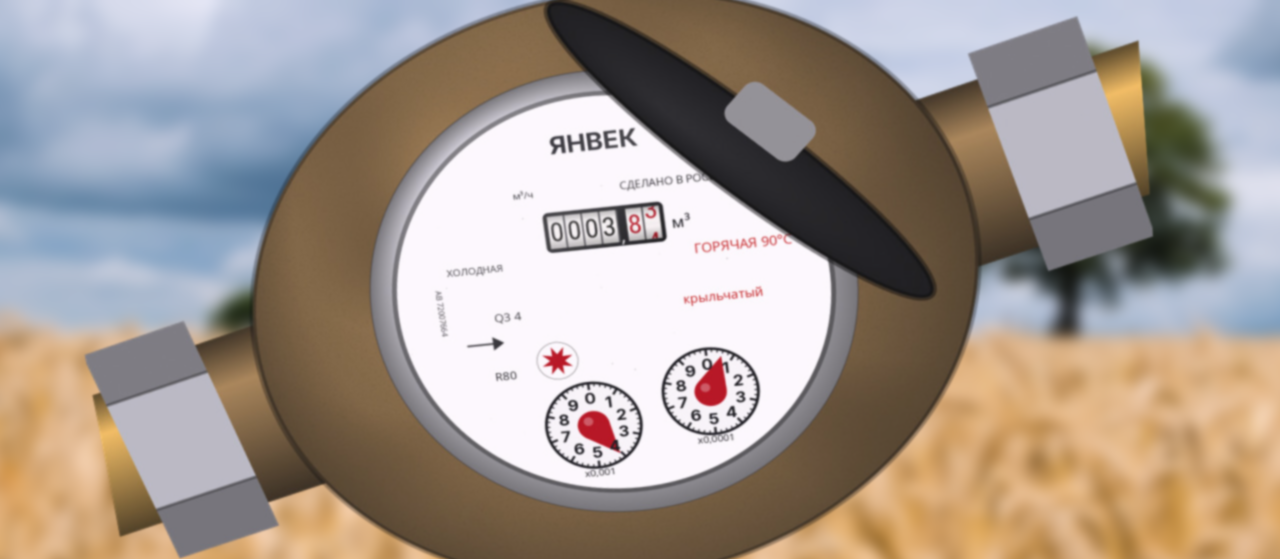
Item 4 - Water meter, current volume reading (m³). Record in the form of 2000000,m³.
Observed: 3.8340,m³
